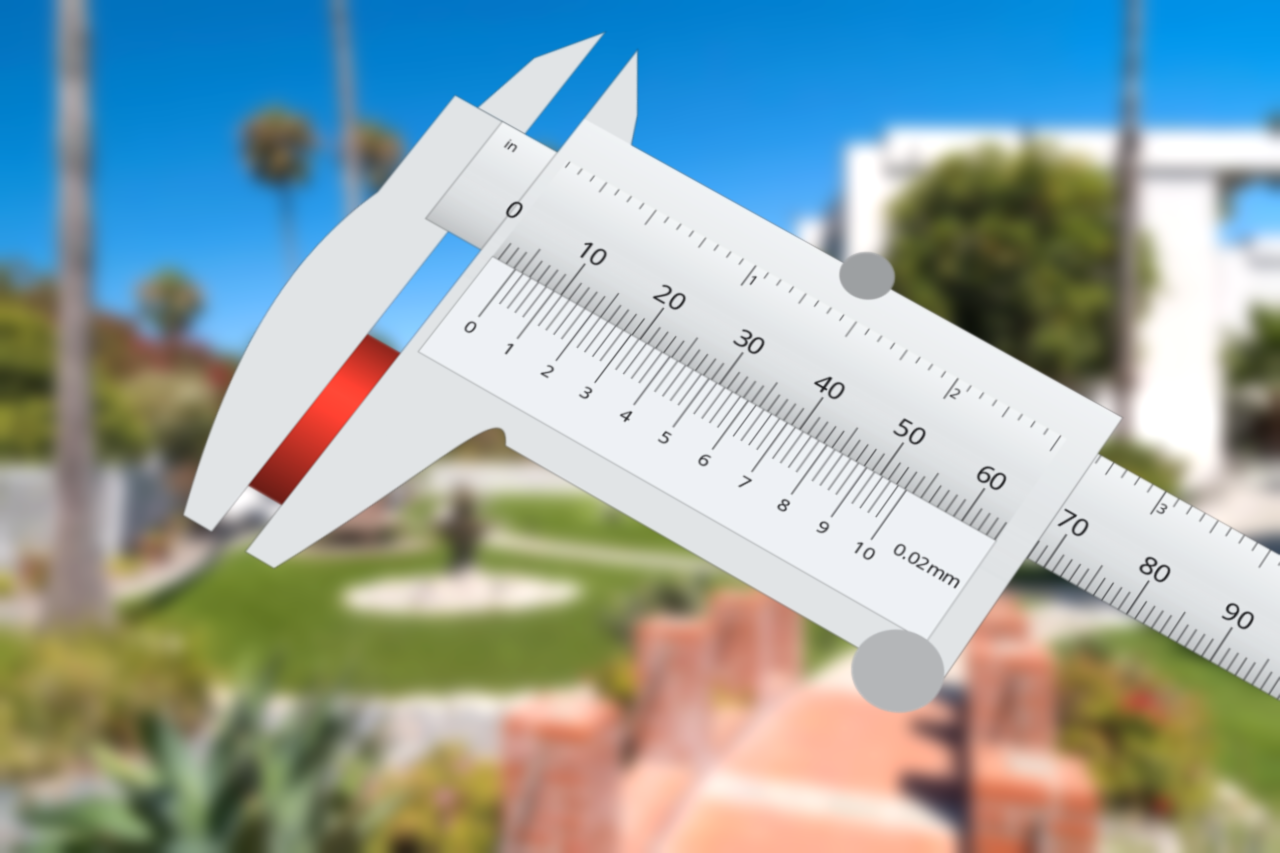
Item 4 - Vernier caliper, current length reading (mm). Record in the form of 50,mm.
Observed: 4.2,mm
